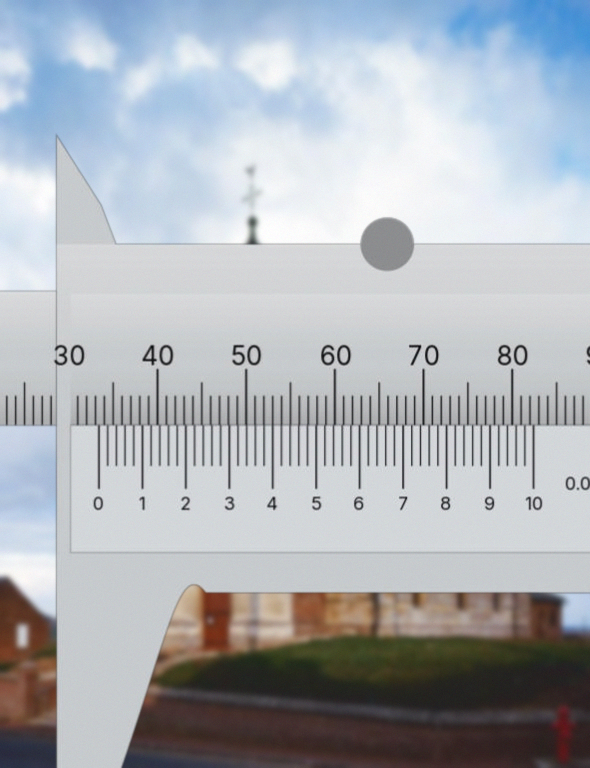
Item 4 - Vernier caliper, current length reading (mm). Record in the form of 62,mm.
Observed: 33.4,mm
